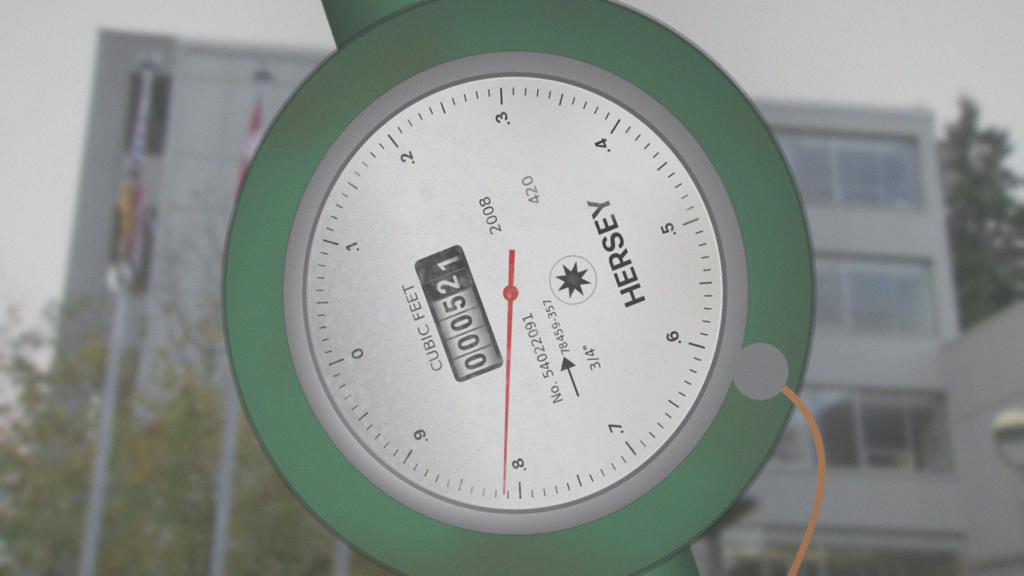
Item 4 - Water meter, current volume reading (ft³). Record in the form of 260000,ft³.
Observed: 520.81,ft³
